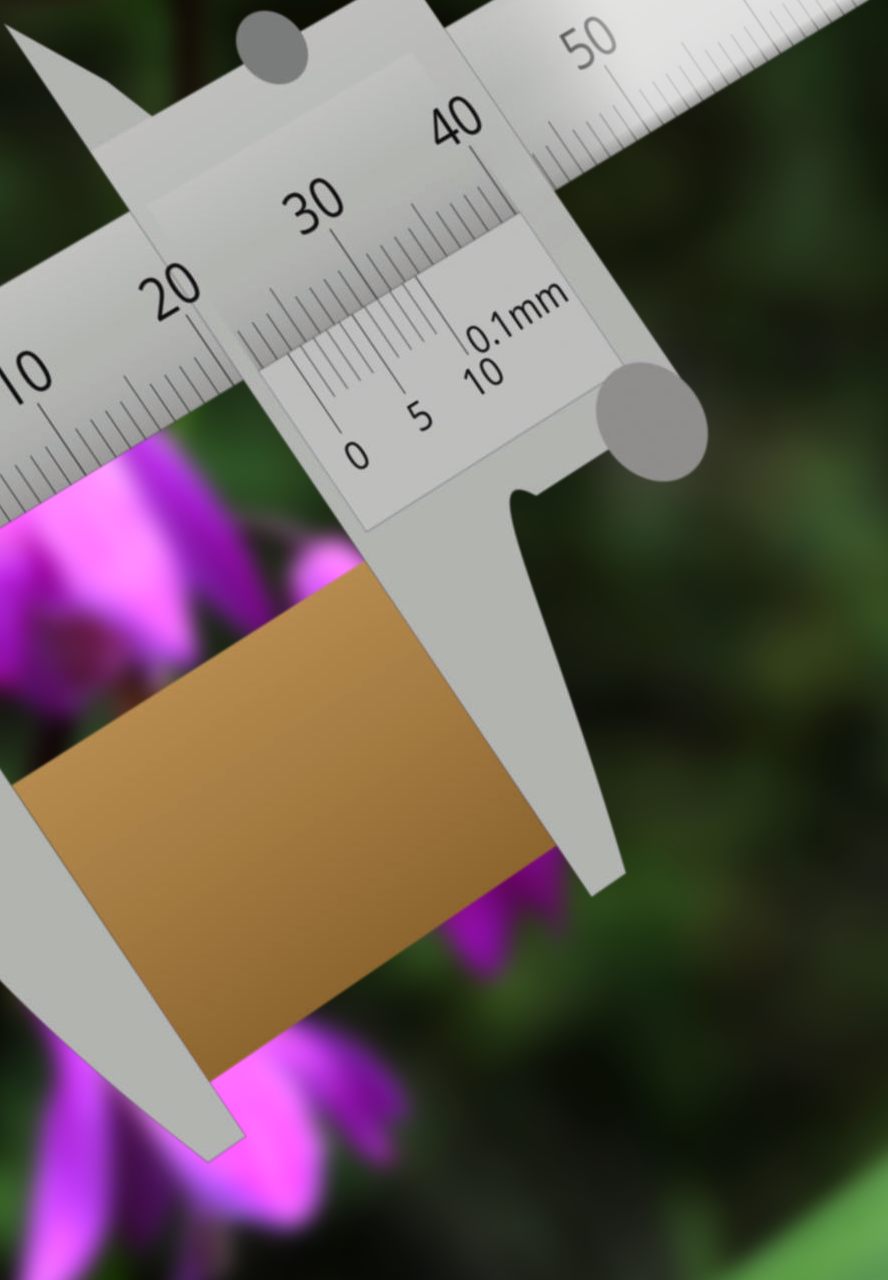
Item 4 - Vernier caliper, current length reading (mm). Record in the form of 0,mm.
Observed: 23.7,mm
